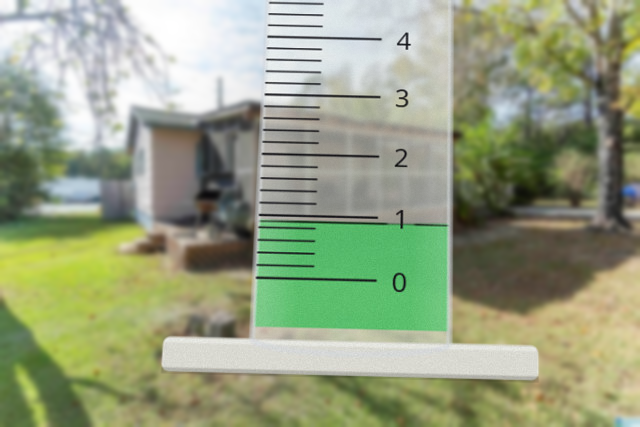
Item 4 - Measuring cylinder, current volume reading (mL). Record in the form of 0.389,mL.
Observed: 0.9,mL
